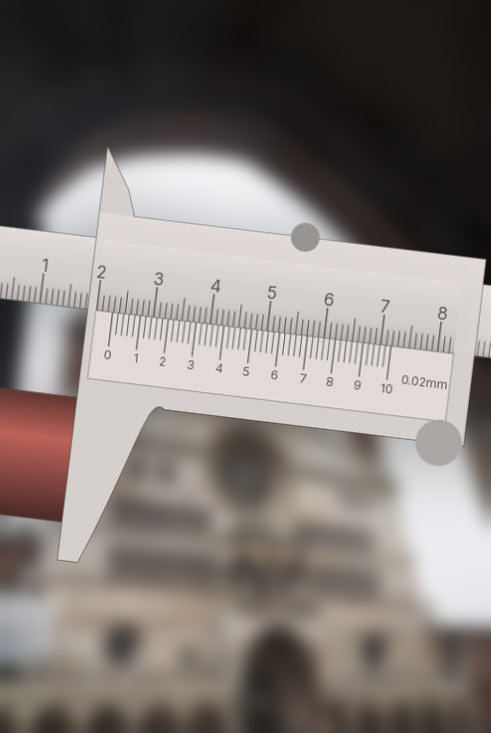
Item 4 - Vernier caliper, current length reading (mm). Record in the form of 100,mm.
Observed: 22.8,mm
